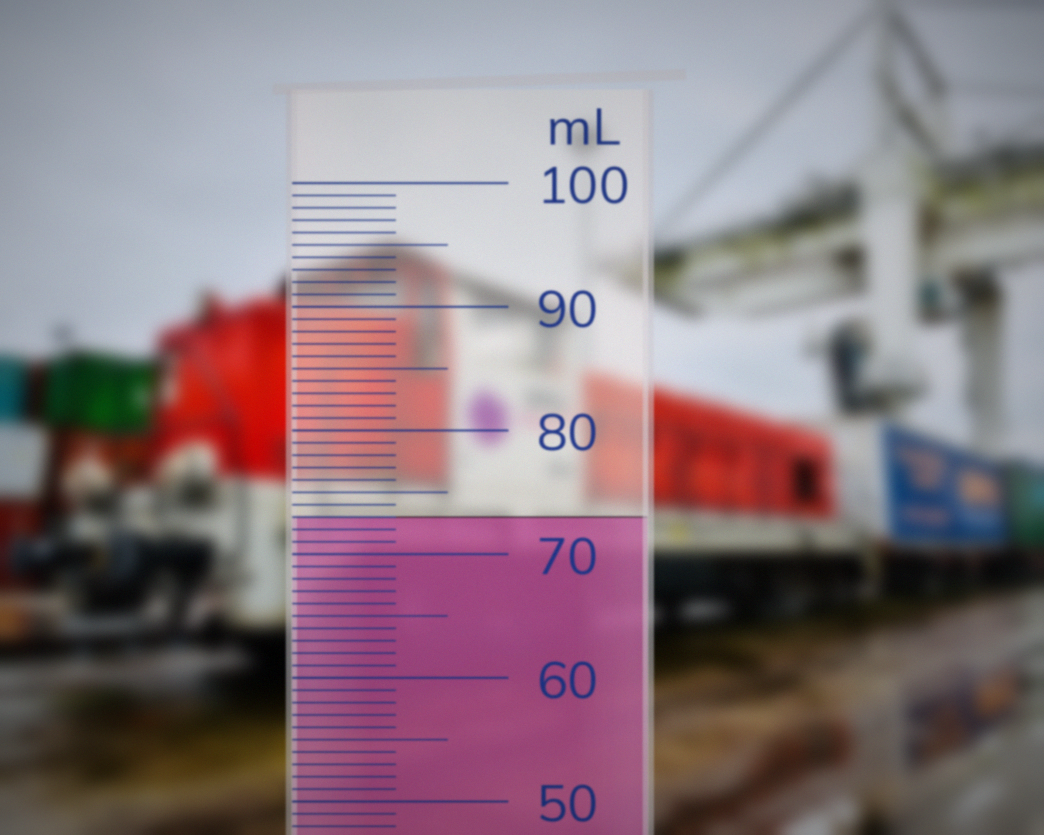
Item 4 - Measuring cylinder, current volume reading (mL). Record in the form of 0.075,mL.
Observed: 73,mL
